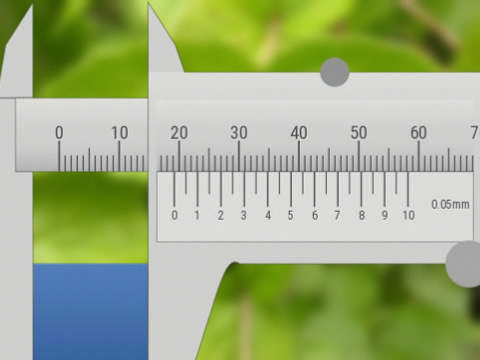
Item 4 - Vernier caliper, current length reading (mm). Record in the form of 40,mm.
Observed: 19.2,mm
